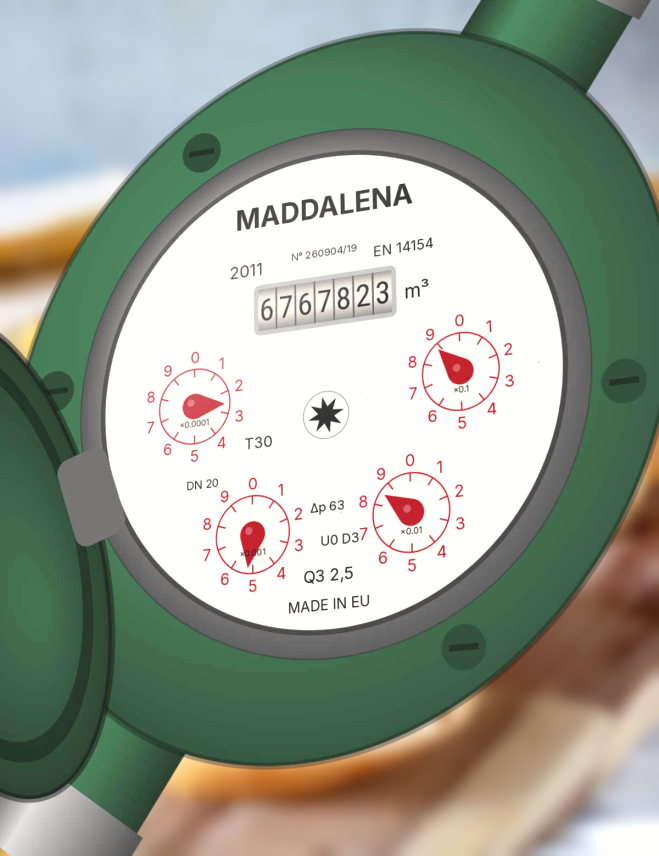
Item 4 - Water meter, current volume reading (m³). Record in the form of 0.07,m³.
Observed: 6767823.8852,m³
